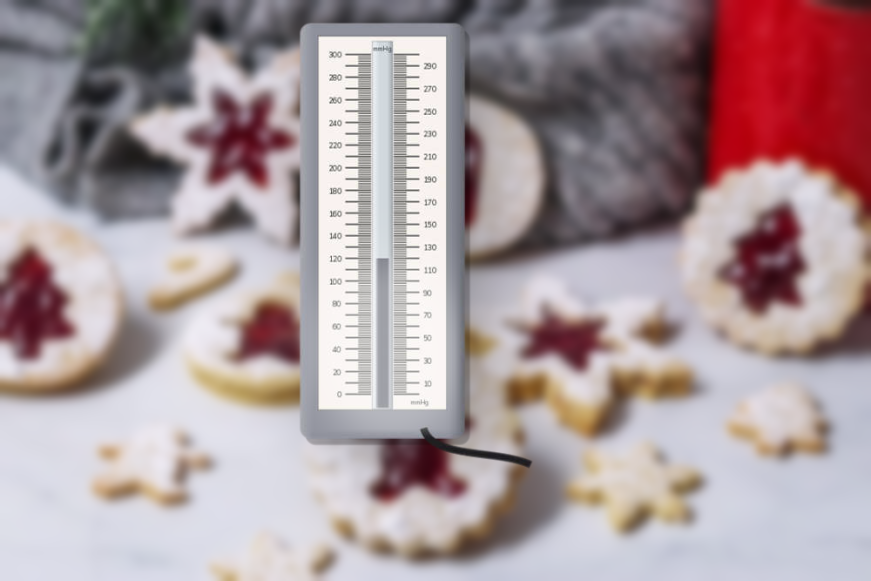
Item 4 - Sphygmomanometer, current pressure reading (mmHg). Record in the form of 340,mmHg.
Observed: 120,mmHg
